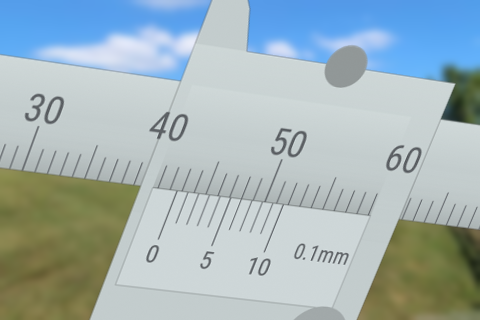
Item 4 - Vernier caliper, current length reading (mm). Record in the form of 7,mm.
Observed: 42.6,mm
